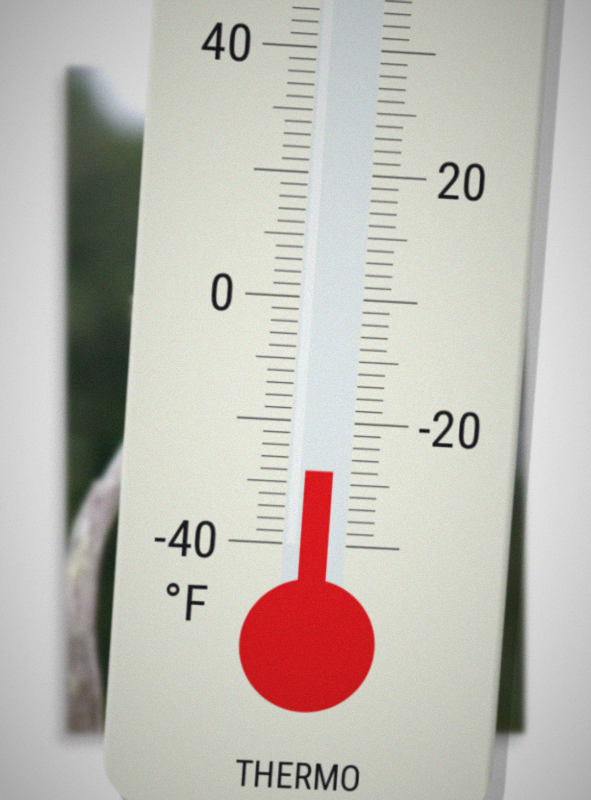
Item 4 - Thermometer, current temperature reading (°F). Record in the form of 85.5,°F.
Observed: -28,°F
